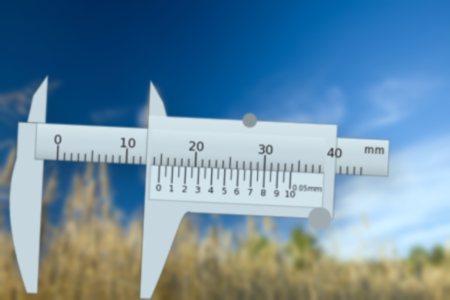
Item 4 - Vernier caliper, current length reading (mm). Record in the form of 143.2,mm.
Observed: 14.8,mm
